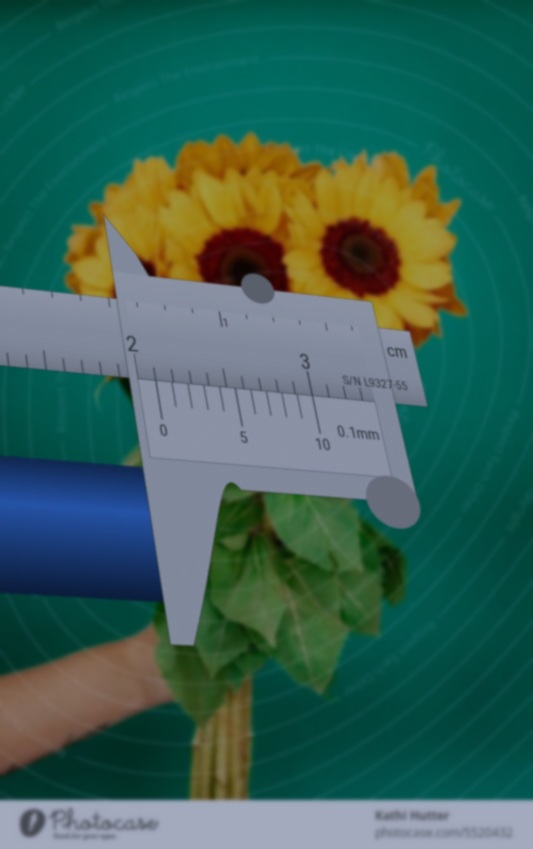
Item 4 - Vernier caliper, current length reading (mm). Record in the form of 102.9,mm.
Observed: 21.0,mm
